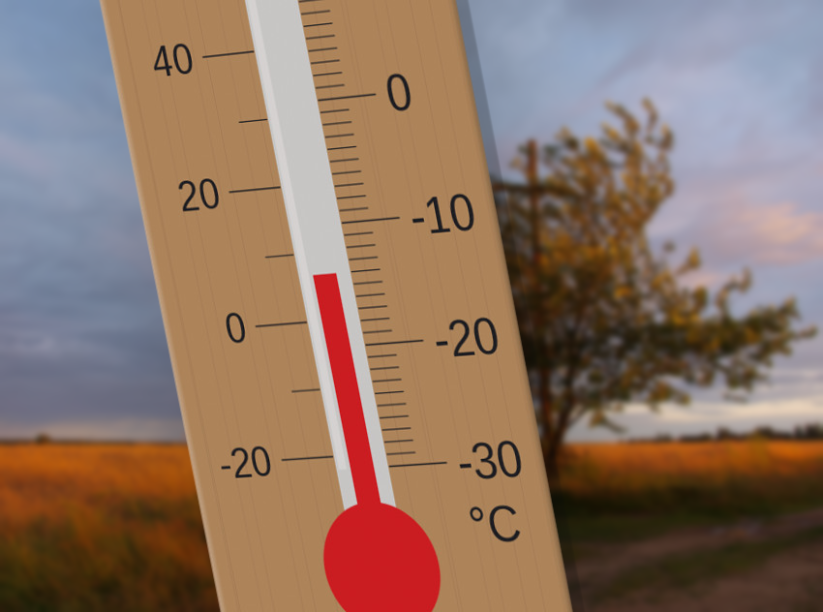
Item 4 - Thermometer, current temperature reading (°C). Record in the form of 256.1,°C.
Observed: -14,°C
